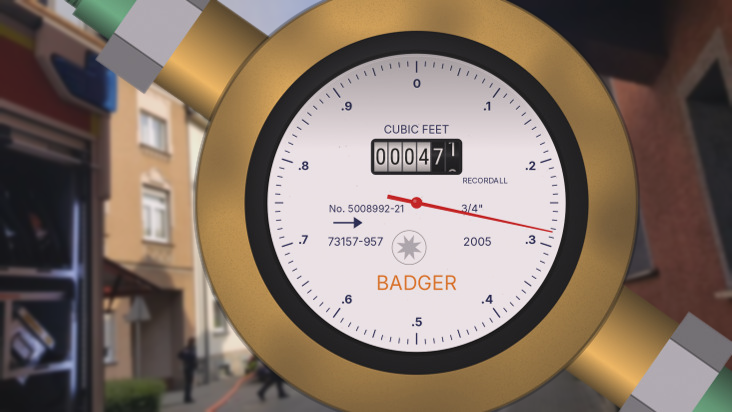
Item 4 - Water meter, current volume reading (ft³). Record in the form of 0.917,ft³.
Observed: 471.28,ft³
